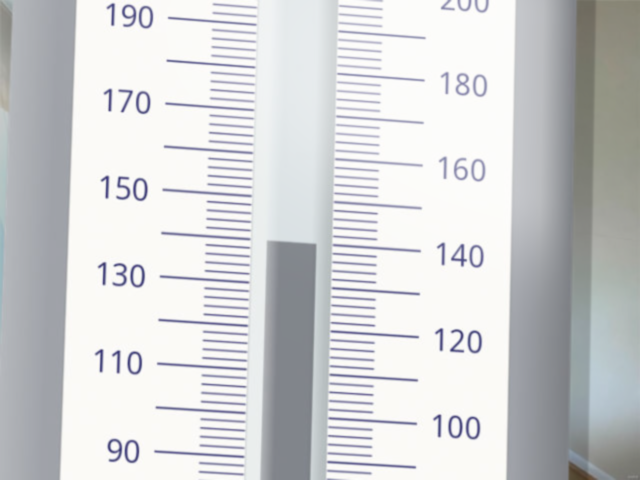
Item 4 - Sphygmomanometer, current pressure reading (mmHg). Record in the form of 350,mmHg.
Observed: 140,mmHg
